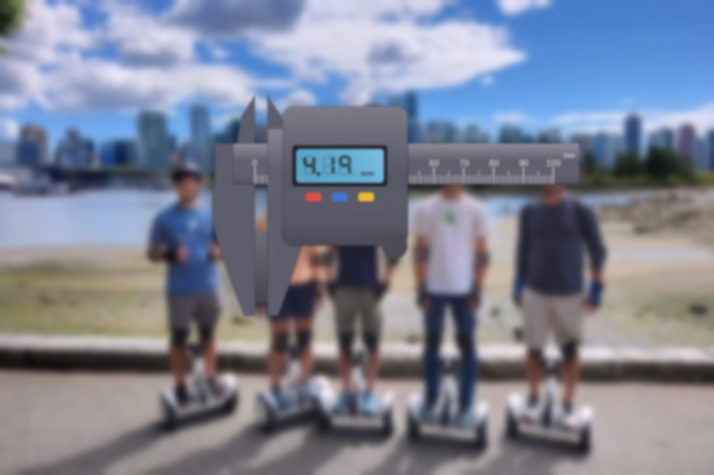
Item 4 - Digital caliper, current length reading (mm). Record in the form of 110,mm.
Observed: 4.19,mm
